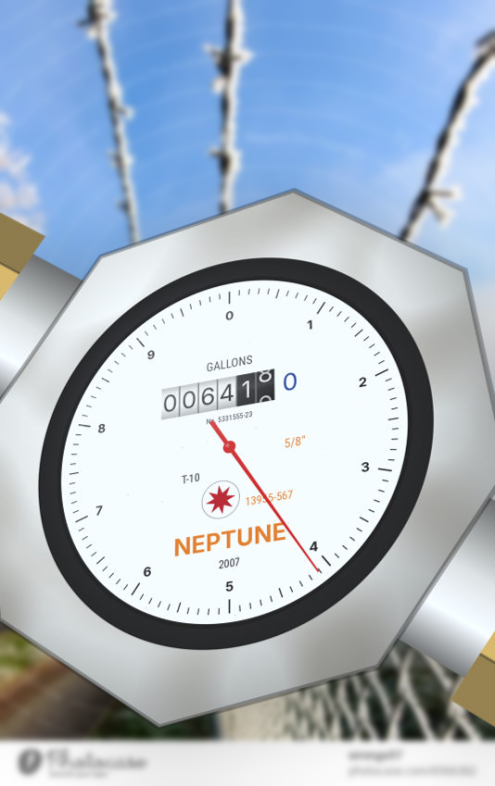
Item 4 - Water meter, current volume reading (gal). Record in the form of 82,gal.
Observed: 64184.1,gal
